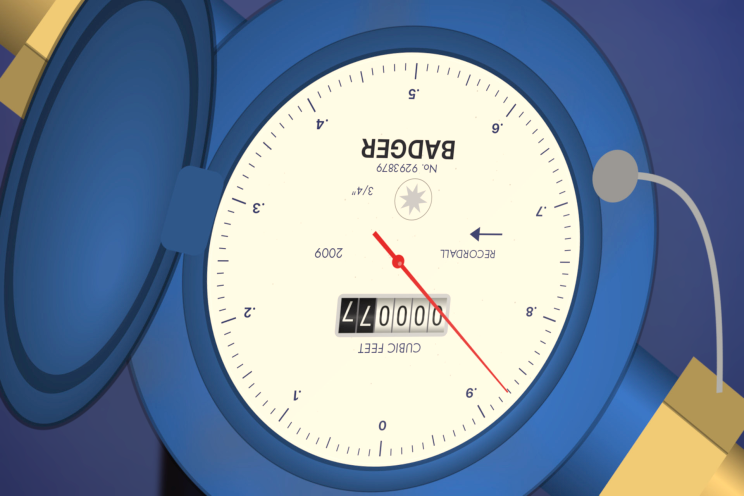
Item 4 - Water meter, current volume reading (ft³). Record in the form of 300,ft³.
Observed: 76.87,ft³
